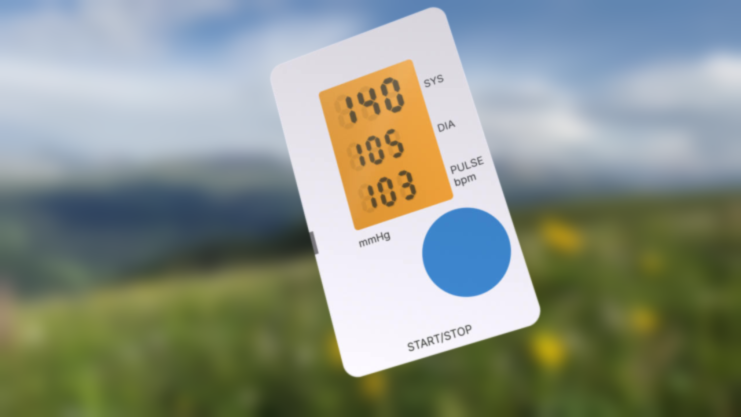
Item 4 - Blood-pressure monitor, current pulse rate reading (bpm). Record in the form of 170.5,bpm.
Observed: 103,bpm
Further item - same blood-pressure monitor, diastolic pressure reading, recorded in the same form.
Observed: 105,mmHg
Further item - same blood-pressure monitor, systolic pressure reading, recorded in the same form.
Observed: 140,mmHg
